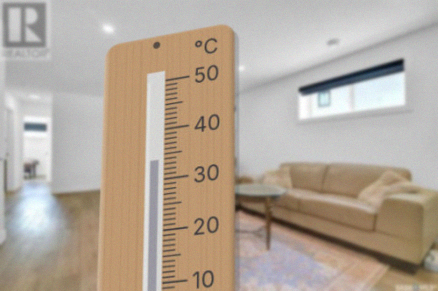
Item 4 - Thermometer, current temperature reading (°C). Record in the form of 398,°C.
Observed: 34,°C
